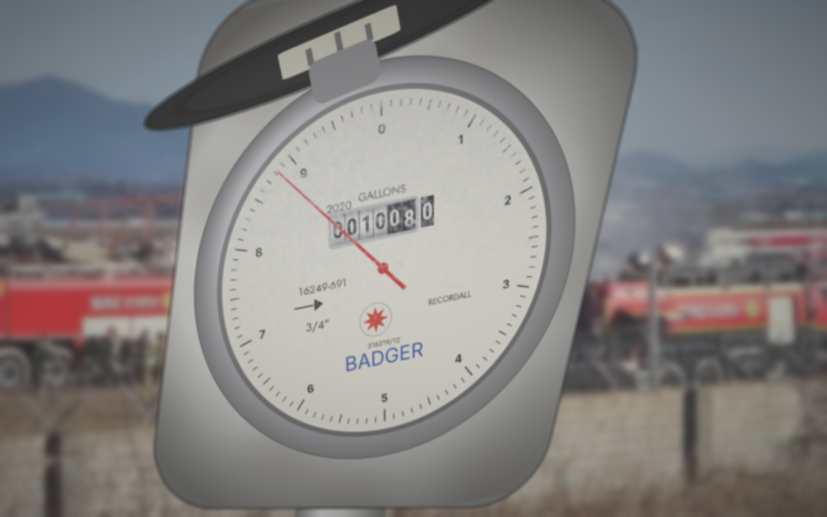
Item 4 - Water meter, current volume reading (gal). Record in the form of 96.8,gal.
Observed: 10078.8,gal
